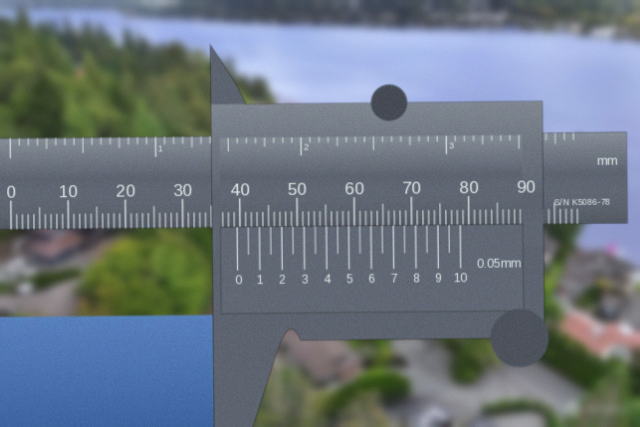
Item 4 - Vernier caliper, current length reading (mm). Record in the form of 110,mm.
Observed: 39.5,mm
